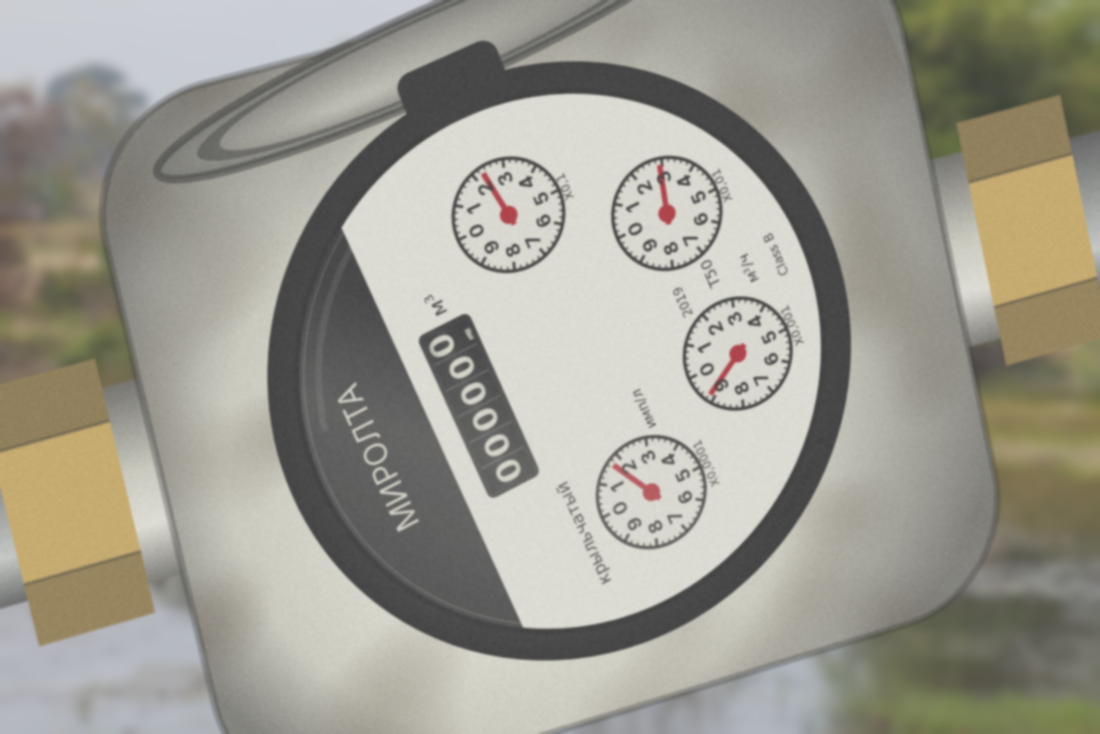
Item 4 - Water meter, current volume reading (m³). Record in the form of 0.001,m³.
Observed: 0.2291,m³
